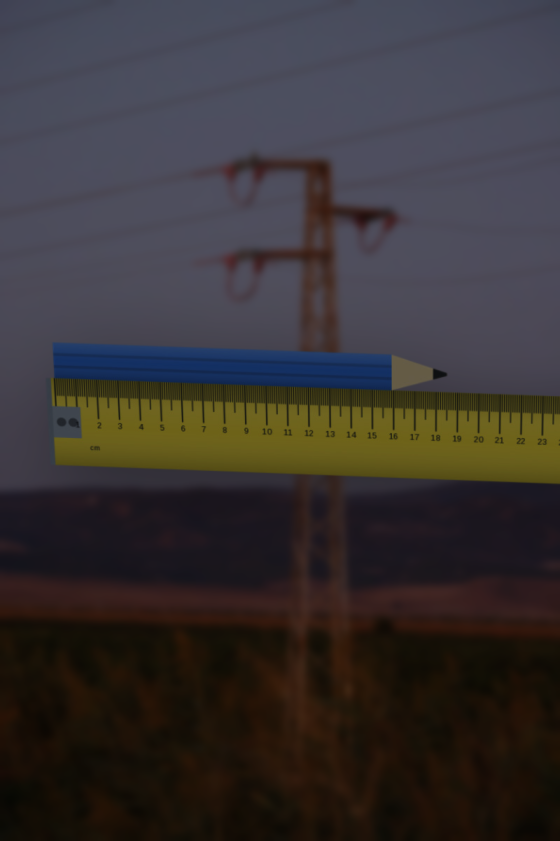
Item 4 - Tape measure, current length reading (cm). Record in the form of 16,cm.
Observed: 18.5,cm
